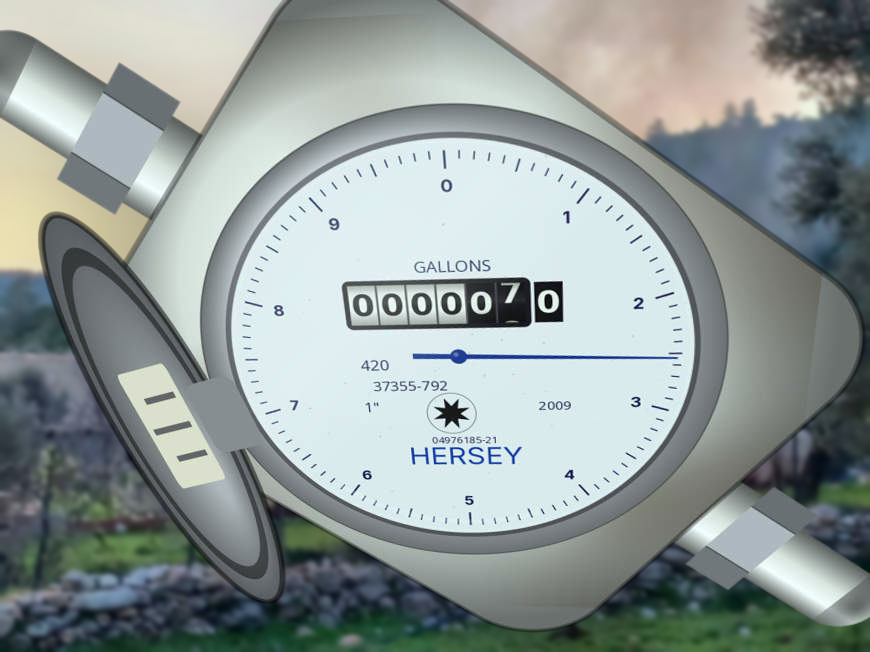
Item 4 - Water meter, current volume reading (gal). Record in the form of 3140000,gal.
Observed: 72.5,gal
